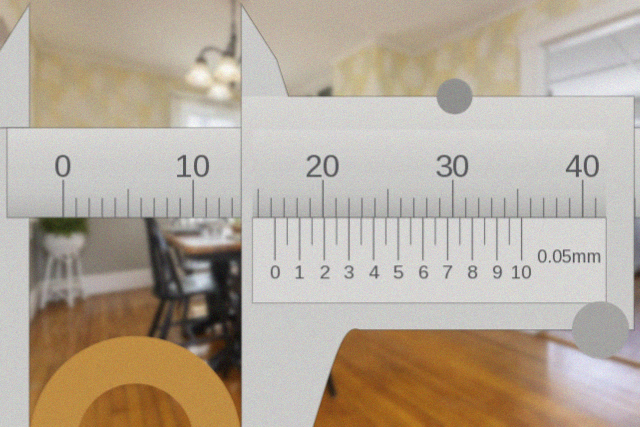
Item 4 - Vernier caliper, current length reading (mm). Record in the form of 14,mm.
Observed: 16.3,mm
